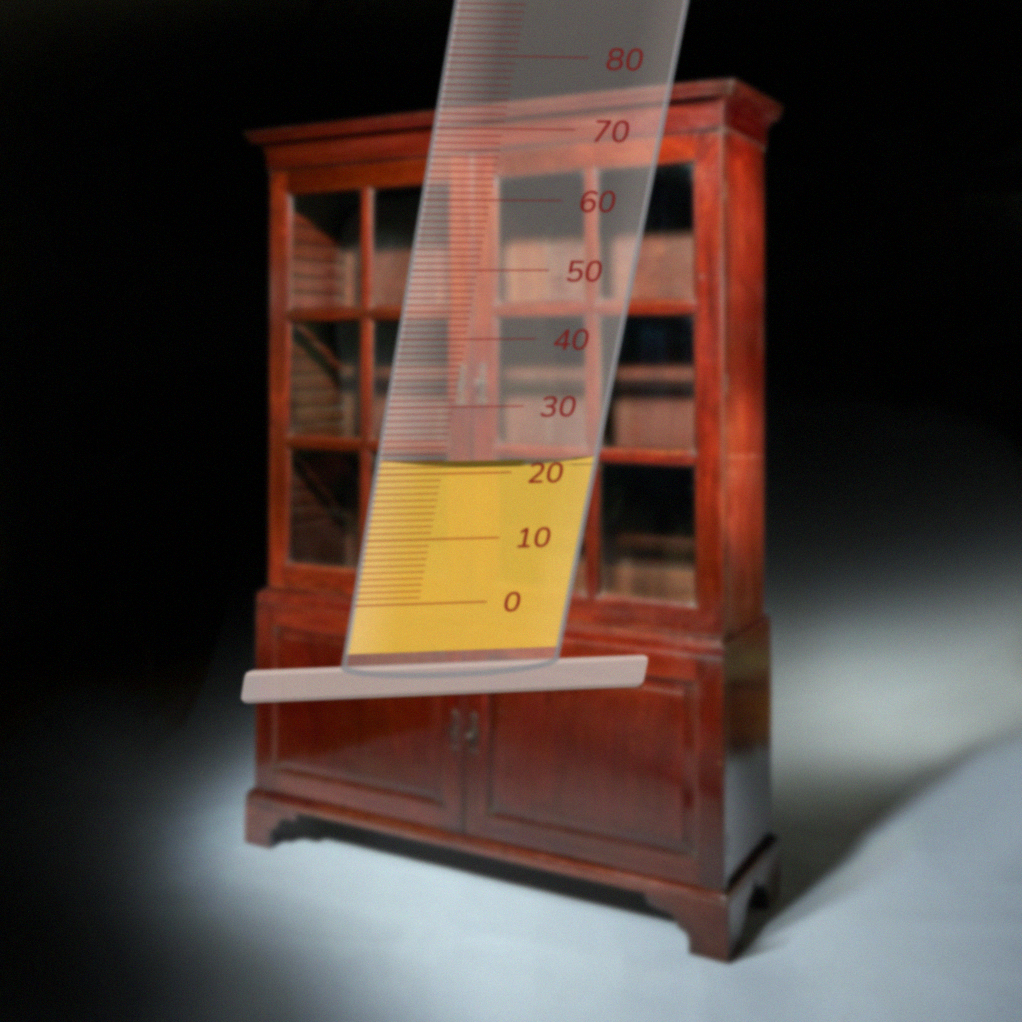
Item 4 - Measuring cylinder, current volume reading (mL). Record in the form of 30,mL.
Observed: 21,mL
